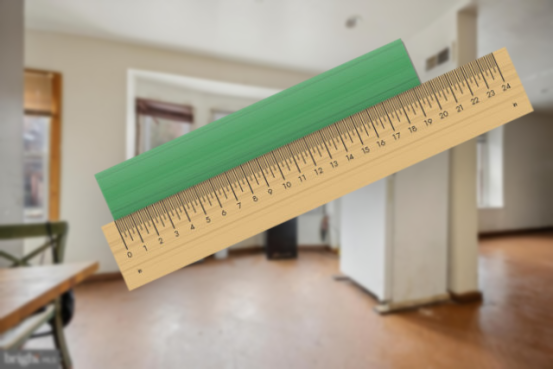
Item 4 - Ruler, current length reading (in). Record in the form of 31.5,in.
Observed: 19.5,in
